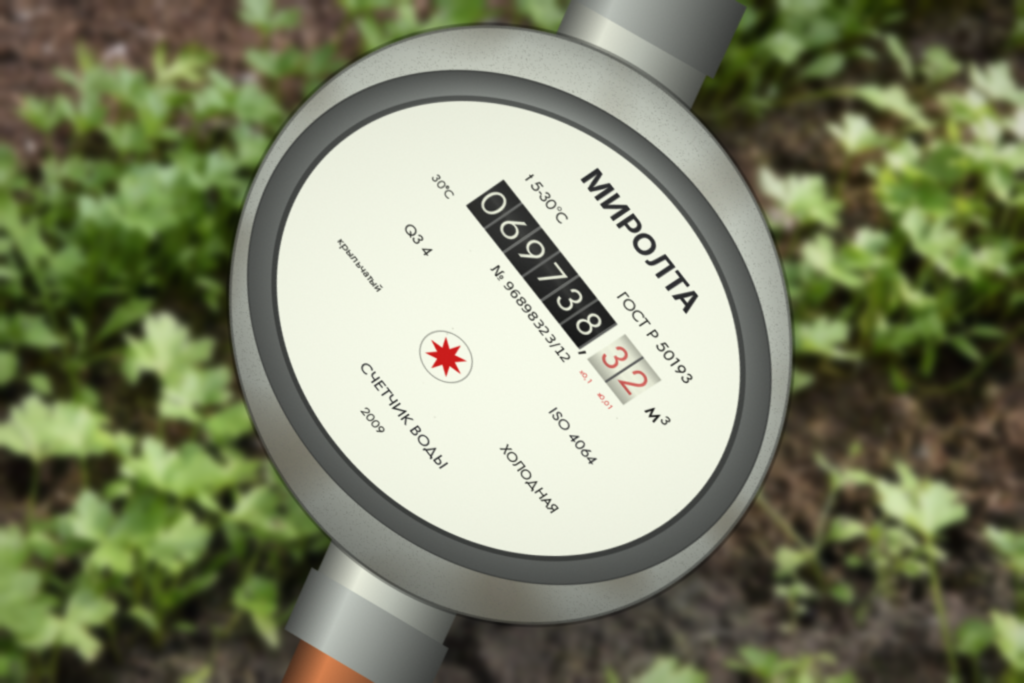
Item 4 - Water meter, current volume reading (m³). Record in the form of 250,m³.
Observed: 69738.32,m³
